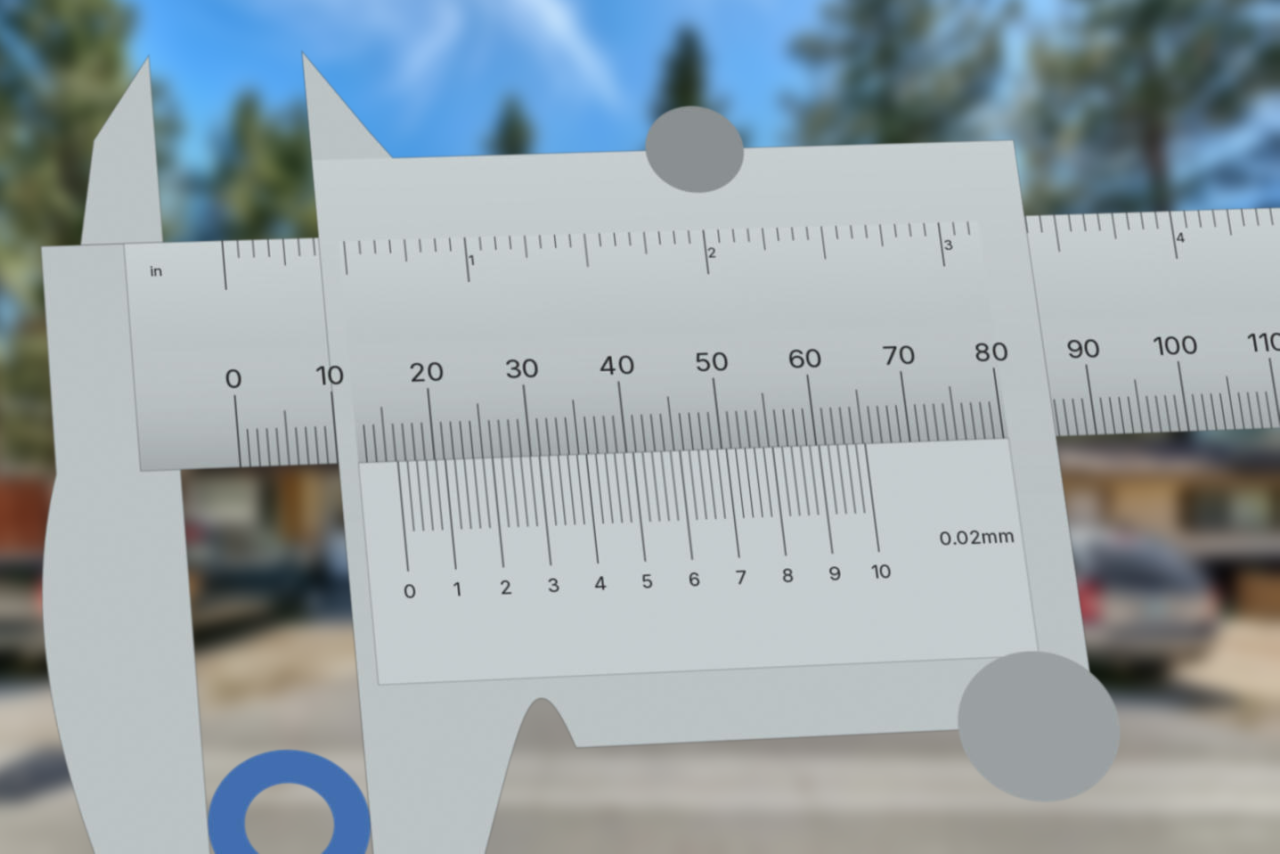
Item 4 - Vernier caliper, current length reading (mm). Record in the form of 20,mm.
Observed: 16.2,mm
